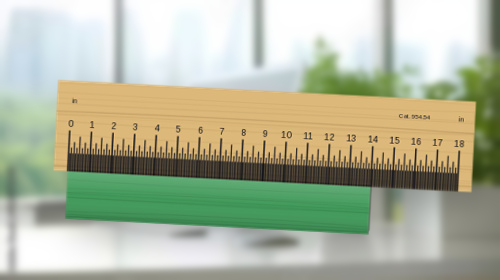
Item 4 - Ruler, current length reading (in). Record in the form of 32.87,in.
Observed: 14,in
